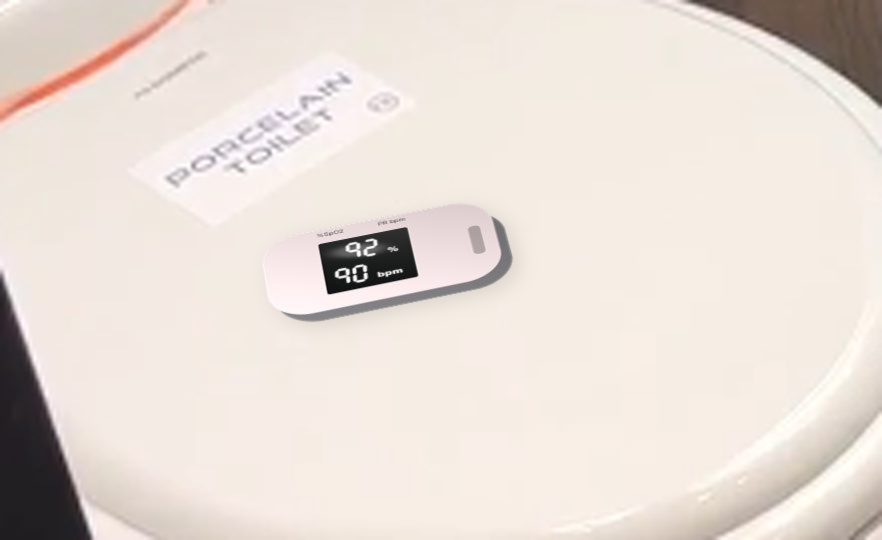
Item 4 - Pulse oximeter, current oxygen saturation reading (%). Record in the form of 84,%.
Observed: 92,%
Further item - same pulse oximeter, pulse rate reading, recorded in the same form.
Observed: 90,bpm
